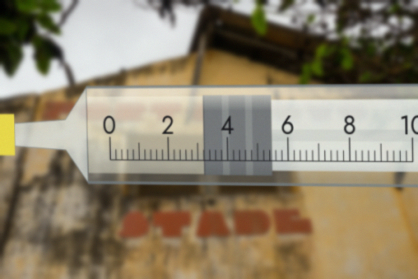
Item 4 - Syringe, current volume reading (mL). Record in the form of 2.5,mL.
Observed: 3.2,mL
